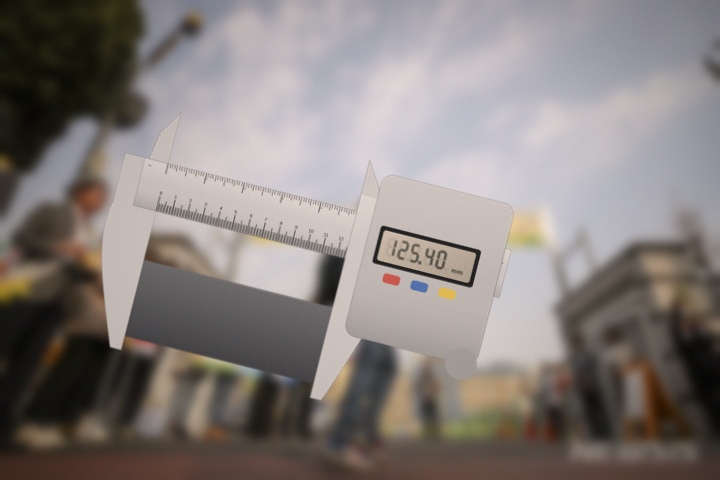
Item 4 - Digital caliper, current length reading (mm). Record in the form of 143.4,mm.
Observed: 125.40,mm
